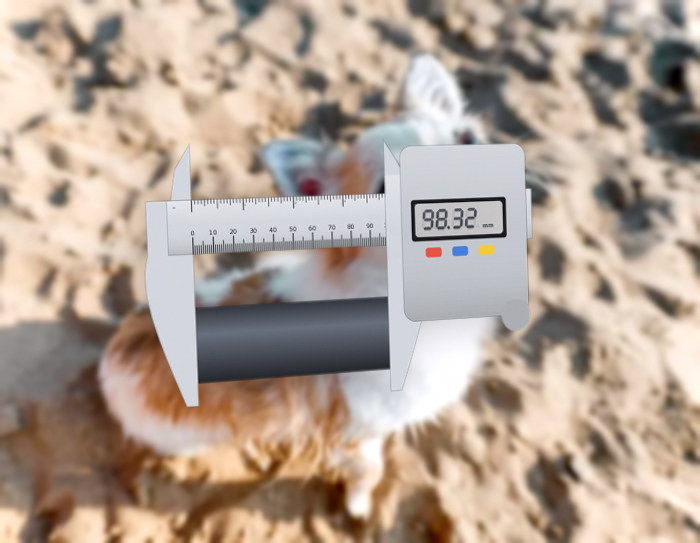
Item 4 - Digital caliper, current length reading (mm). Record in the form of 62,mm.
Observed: 98.32,mm
